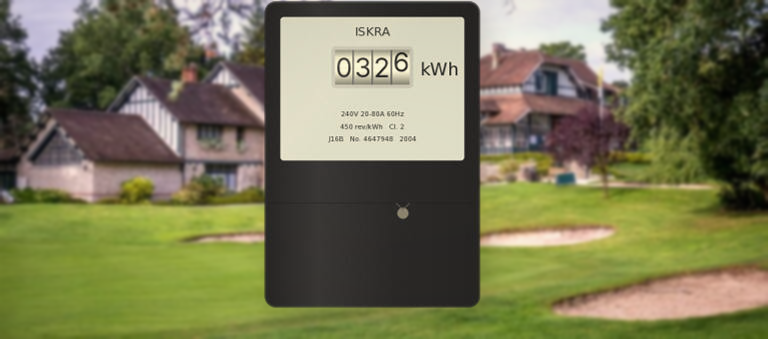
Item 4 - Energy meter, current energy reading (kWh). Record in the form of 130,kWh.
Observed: 326,kWh
